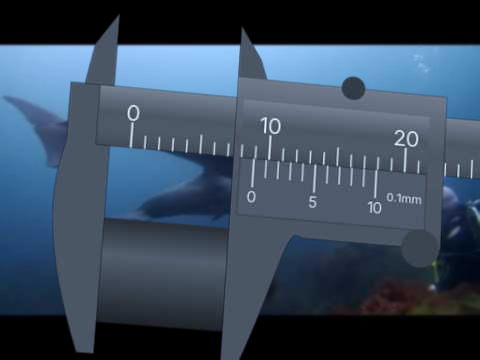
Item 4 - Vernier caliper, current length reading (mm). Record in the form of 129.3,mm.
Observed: 8.9,mm
